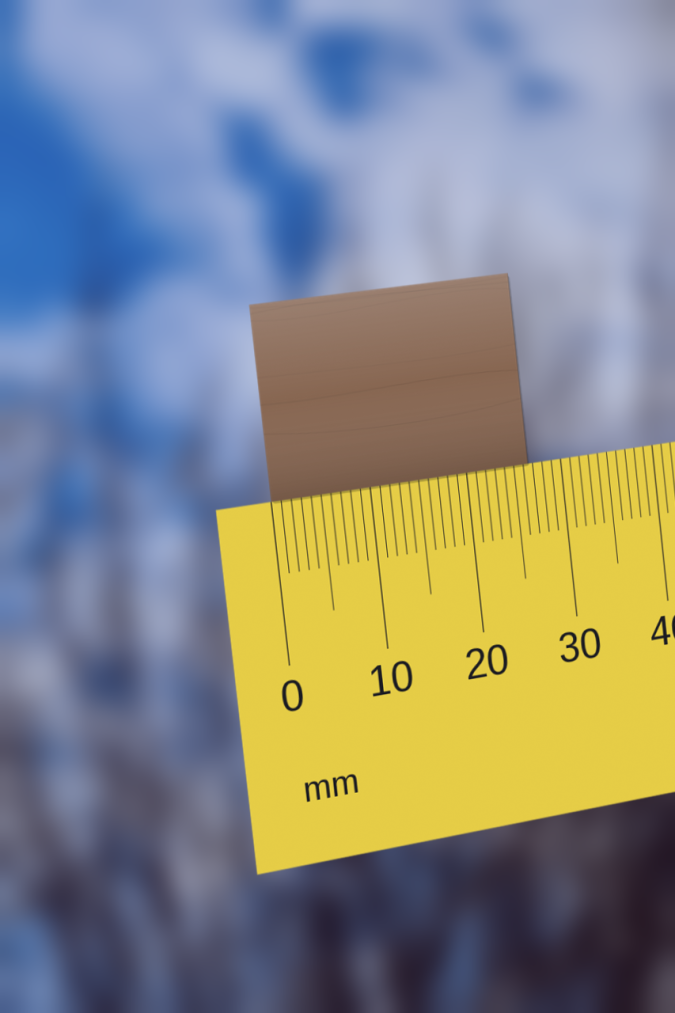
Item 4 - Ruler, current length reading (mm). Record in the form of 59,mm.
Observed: 26.5,mm
